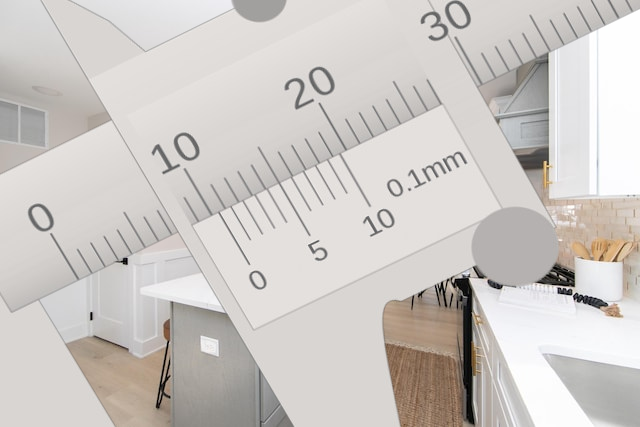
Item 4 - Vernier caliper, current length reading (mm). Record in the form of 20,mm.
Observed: 10.5,mm
